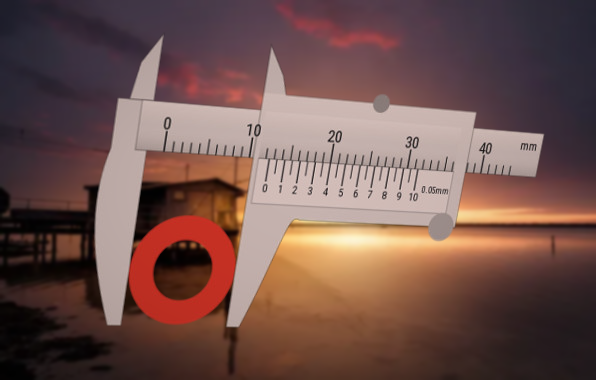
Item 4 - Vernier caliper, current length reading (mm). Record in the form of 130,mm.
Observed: 12.4,mm
